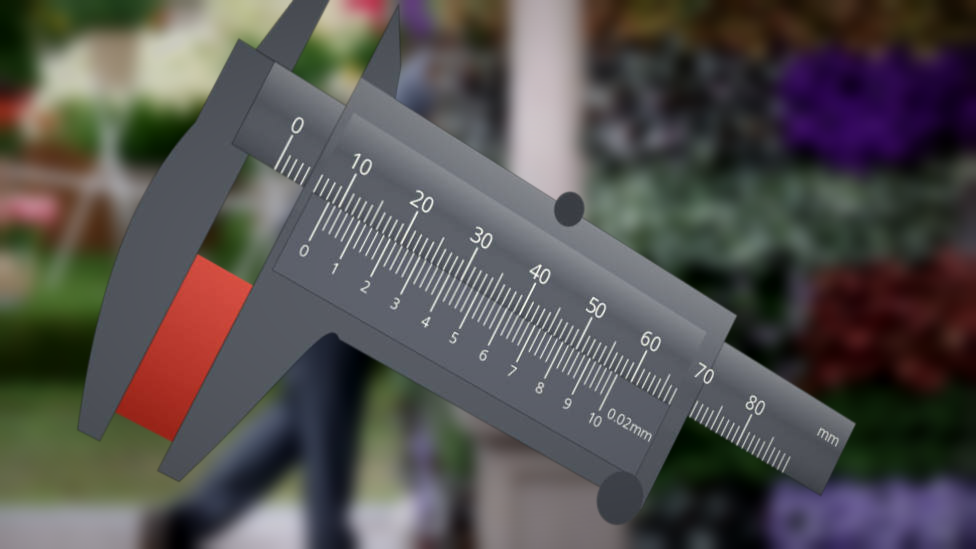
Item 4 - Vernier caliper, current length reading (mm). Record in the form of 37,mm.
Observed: 8.5,mm
